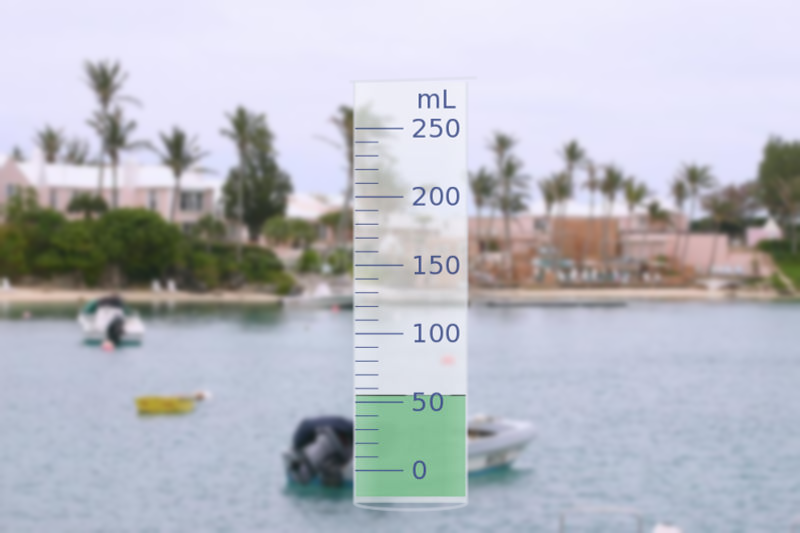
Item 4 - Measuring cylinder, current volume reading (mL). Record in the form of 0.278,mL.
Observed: 55,mL
